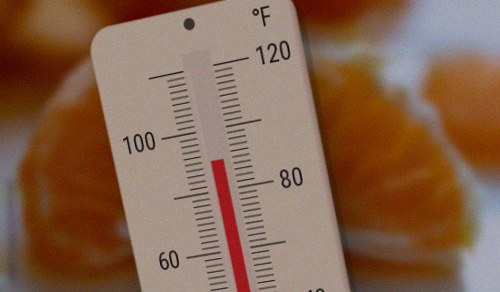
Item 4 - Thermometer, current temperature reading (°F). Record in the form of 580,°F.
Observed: 90,°F
